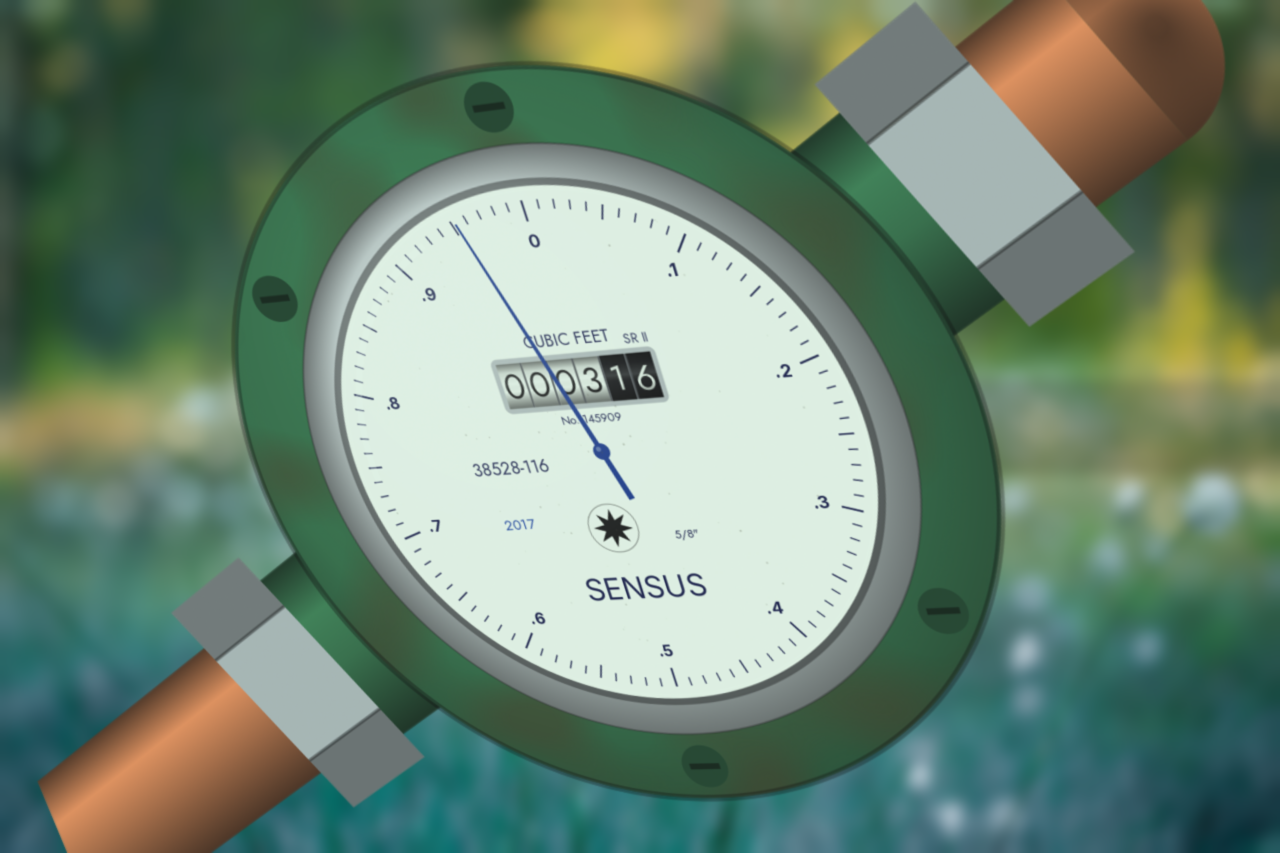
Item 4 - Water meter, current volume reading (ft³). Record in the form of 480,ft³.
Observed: 315.95,ft³
